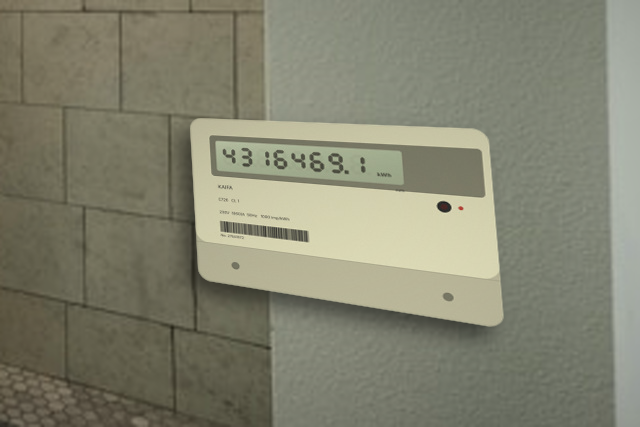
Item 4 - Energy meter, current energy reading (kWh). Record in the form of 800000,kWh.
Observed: 4316469.1,kWh
